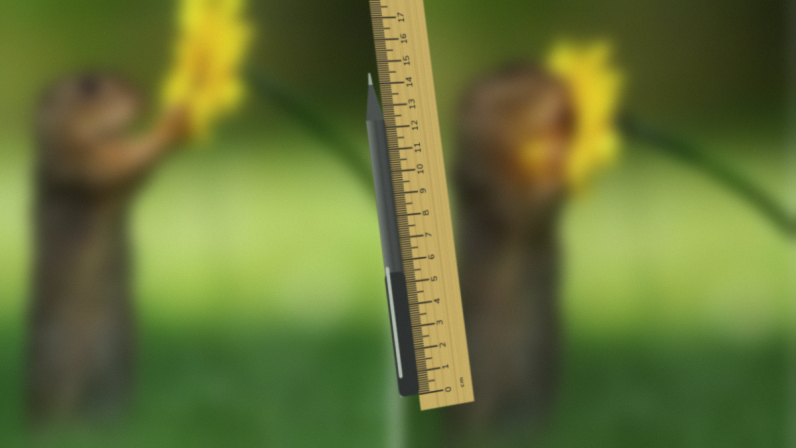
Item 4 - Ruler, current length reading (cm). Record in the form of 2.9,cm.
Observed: 14.5,cm
